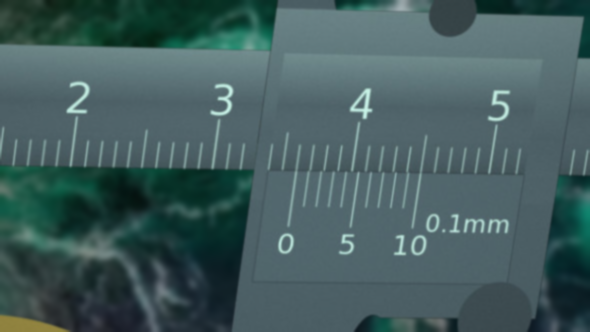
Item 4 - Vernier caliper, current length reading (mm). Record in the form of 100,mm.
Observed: 36.0,mm
